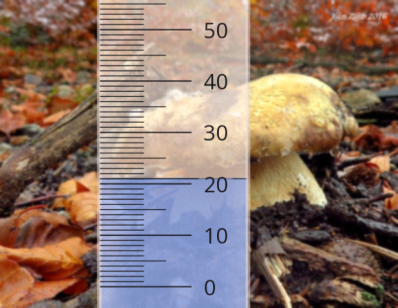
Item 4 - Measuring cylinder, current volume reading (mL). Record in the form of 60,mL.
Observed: 21,mL
